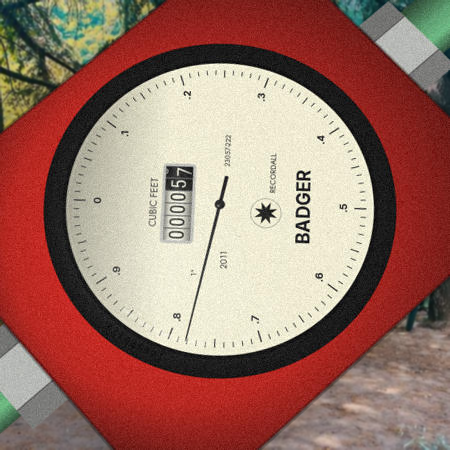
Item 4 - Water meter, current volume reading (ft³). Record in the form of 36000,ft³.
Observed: 56.78,ft³
